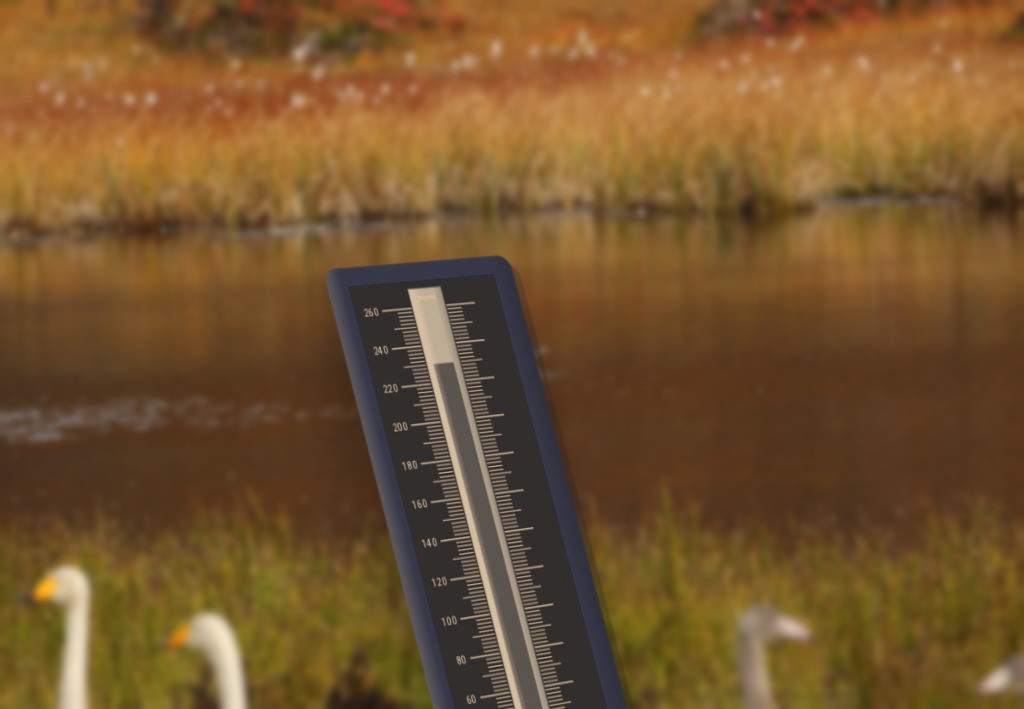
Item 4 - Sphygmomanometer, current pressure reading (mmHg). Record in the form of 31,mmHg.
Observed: 230,mmHg
